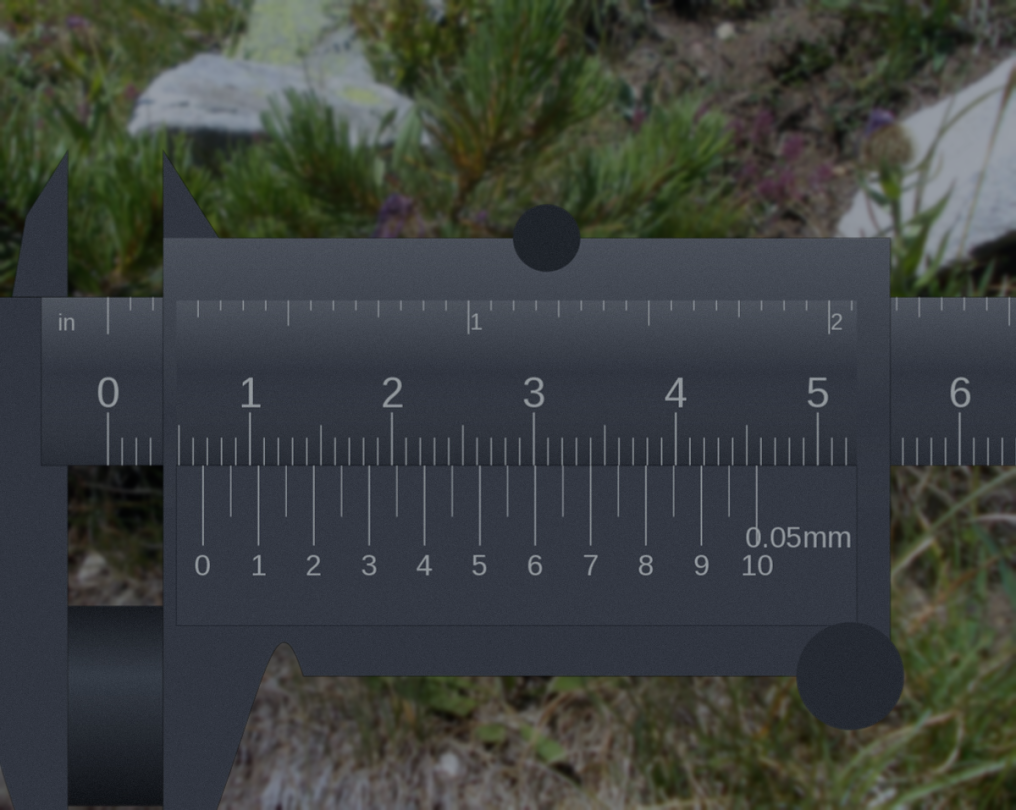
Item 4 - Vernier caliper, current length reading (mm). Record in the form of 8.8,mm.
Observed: 6.7,mm
